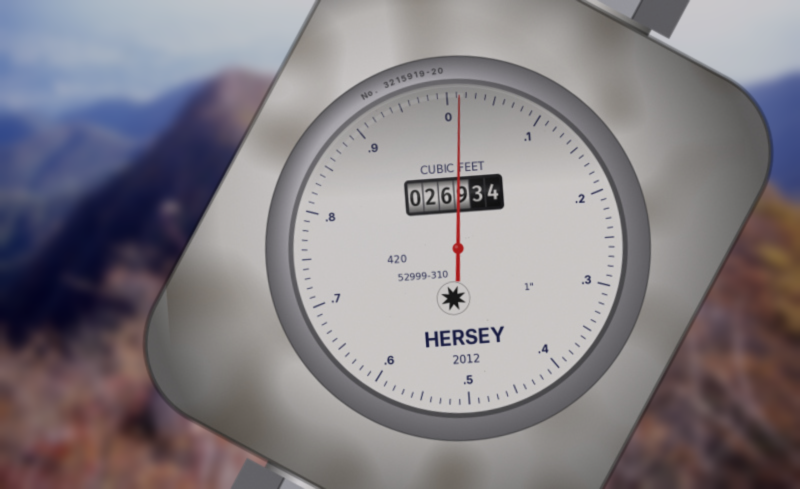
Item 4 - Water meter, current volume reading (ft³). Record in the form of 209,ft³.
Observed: 26934.01,ft³
